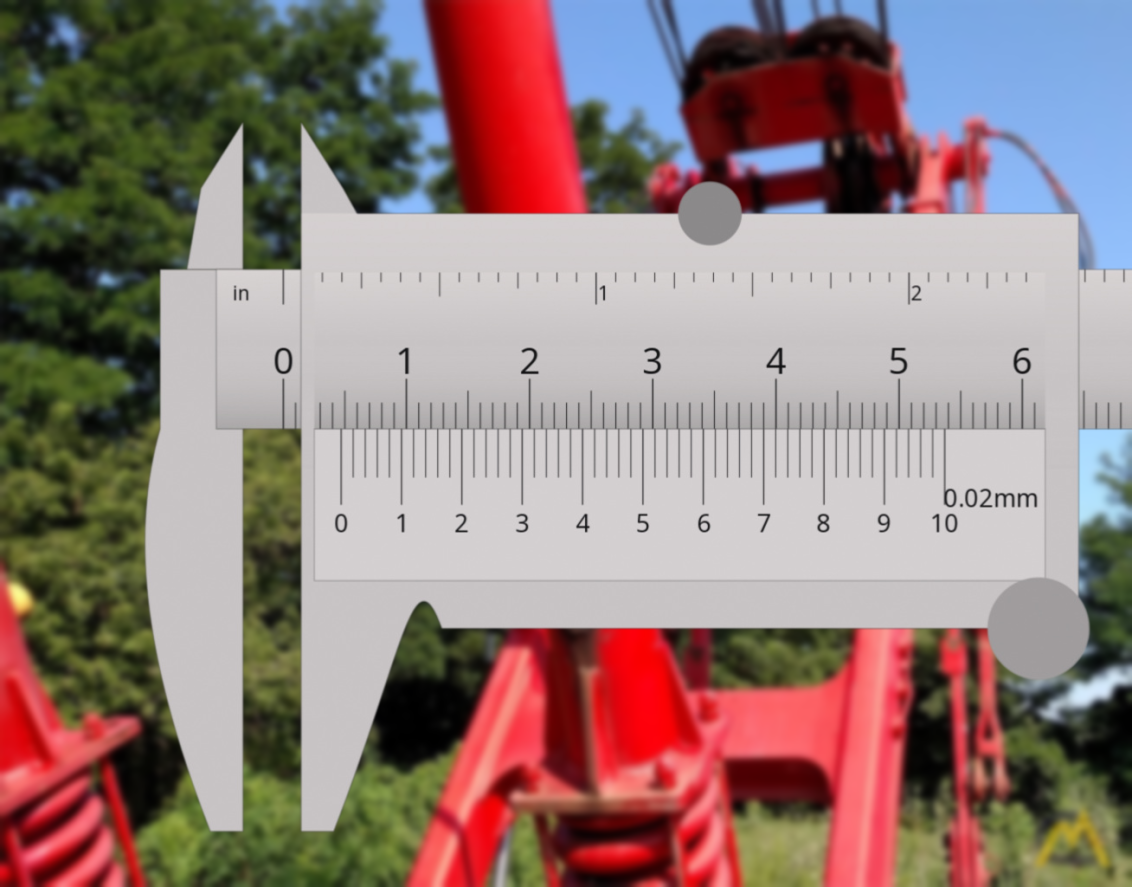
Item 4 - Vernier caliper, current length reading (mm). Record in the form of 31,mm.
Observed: 4.7,mm
